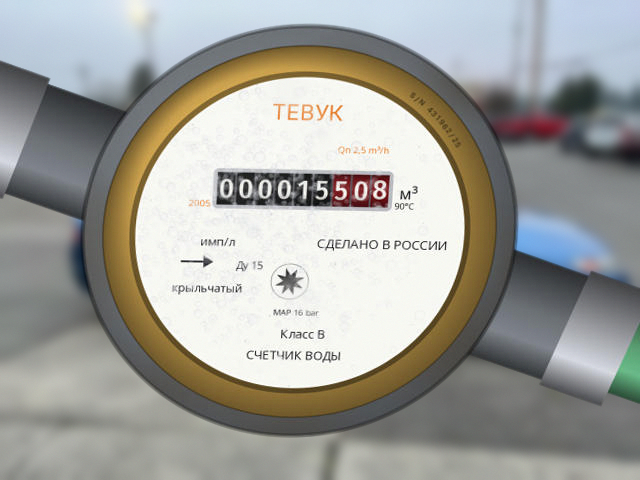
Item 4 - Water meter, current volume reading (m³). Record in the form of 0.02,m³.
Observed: 15.508,m³
